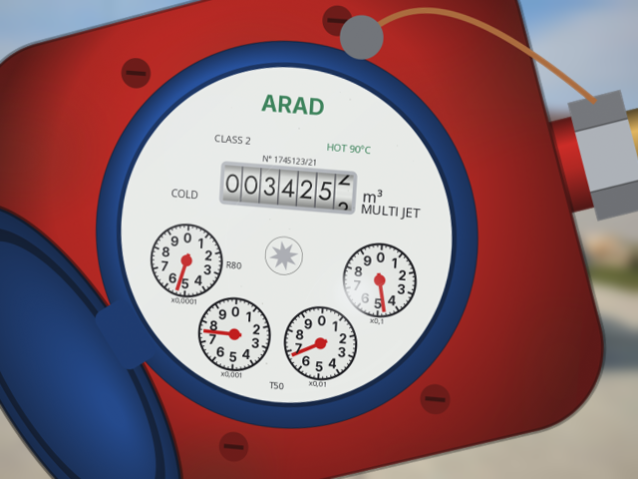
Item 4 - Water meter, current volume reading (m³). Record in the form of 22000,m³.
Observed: 34252.4675,m³
